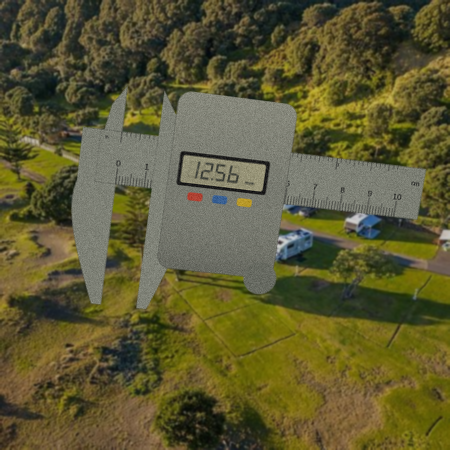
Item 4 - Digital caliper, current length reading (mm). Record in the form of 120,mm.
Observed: 12.56,mm
